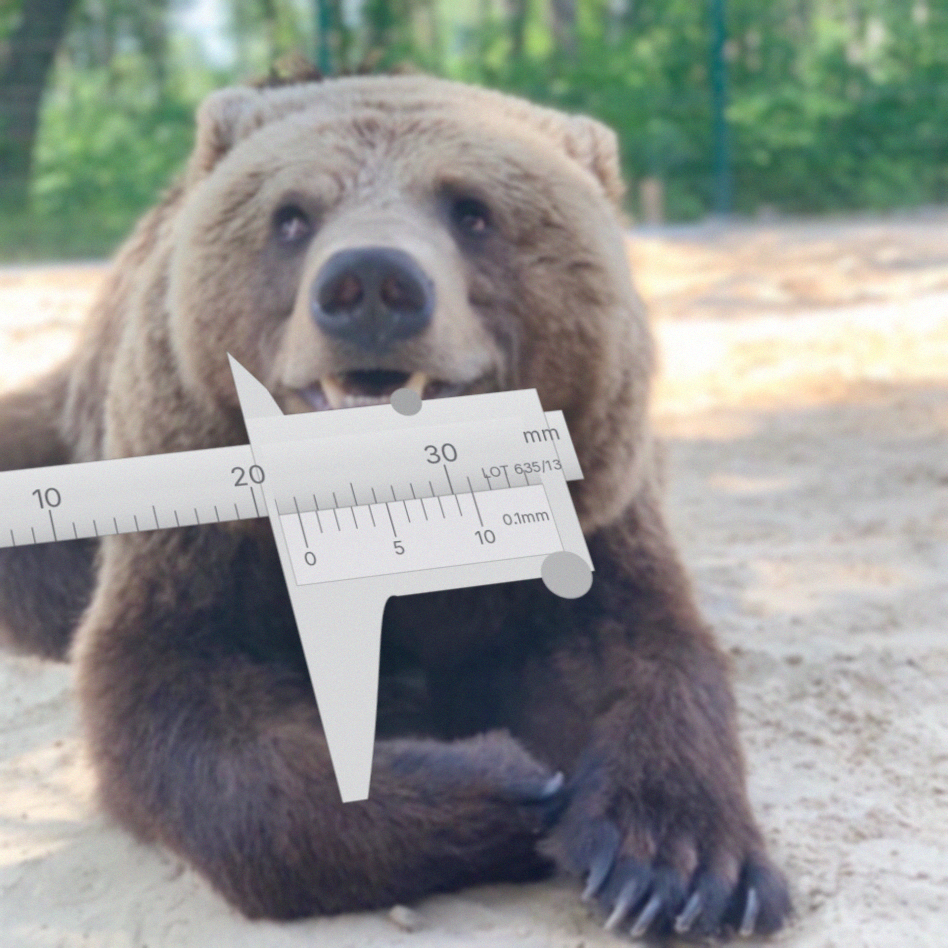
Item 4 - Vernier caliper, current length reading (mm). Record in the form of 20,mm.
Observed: 22.0,mm
